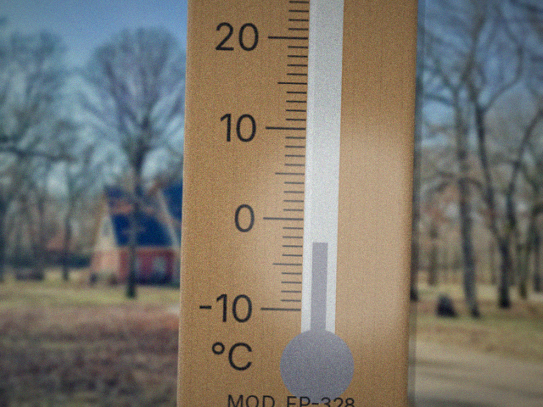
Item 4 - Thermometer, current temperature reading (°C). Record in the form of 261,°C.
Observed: -2.5,°C
